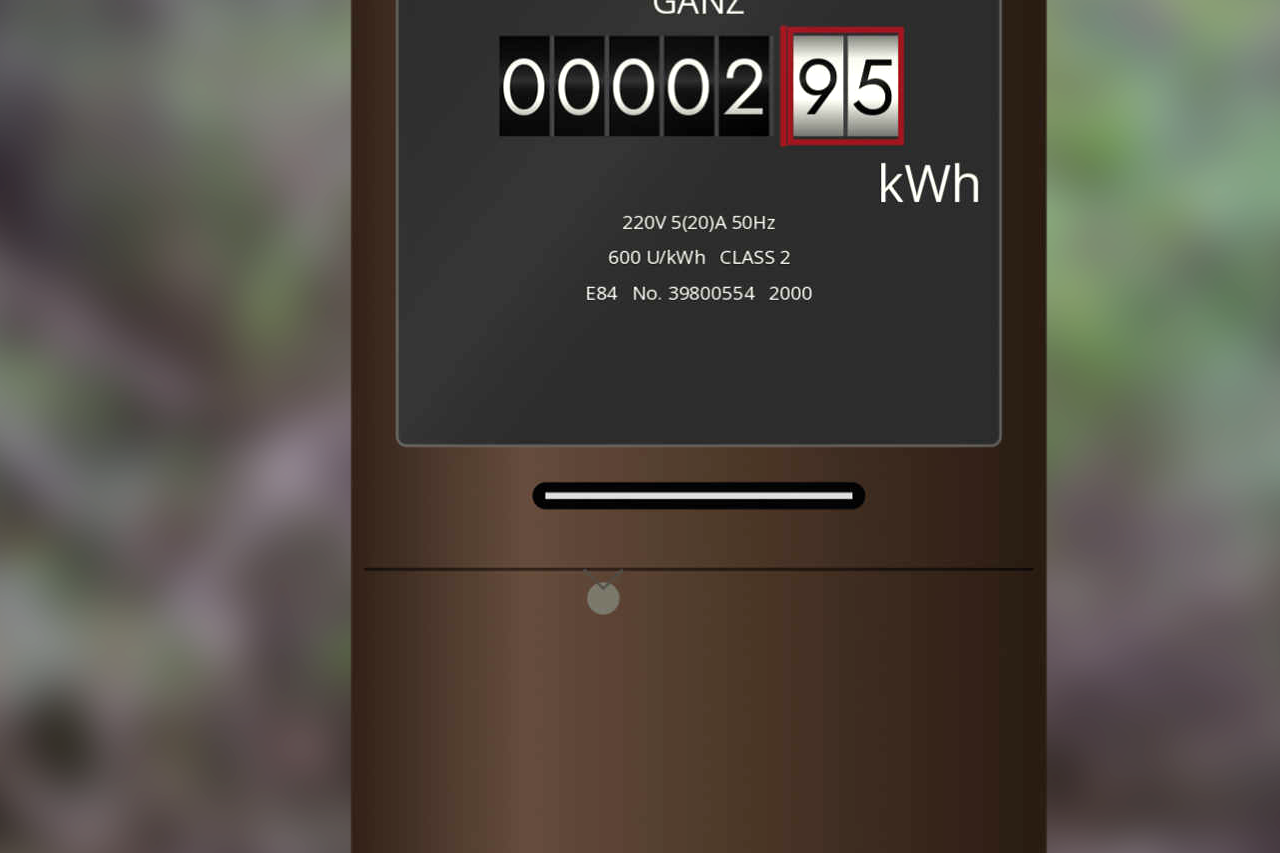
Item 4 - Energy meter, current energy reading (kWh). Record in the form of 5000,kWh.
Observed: 2.95,kWh
